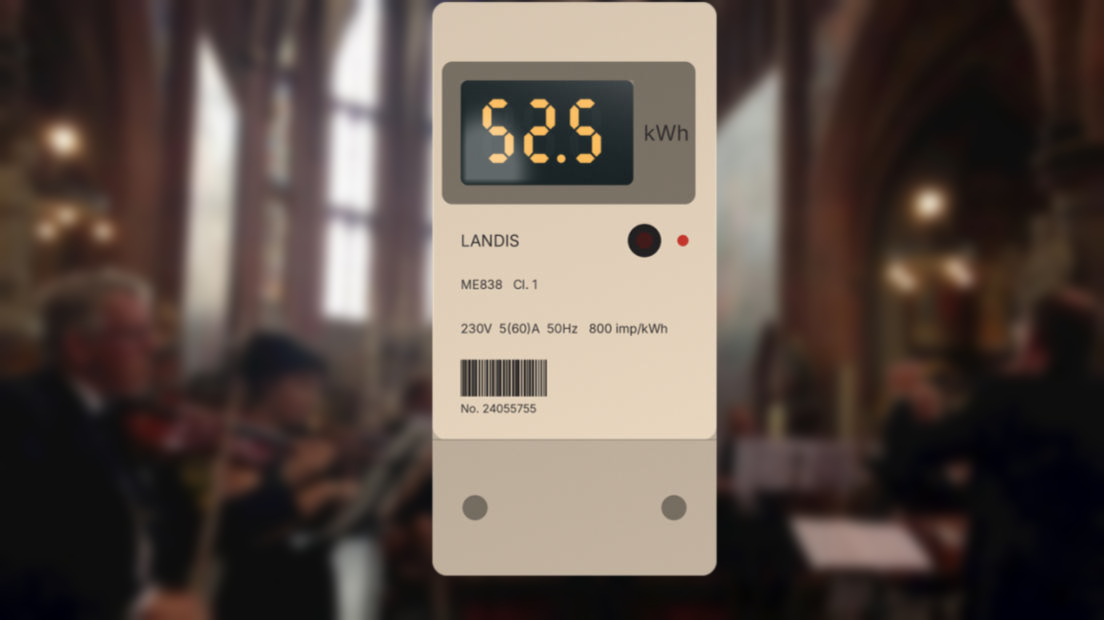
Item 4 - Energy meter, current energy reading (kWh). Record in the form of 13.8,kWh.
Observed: 52.5,kWh
